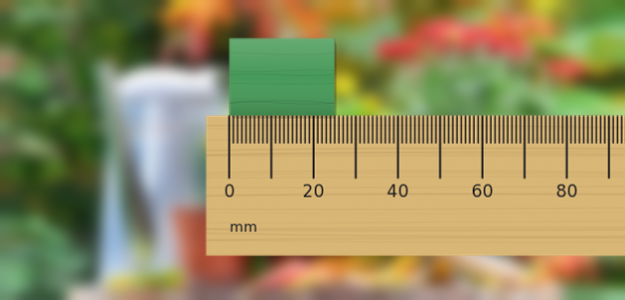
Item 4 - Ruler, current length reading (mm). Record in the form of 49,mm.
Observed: 25,mm
